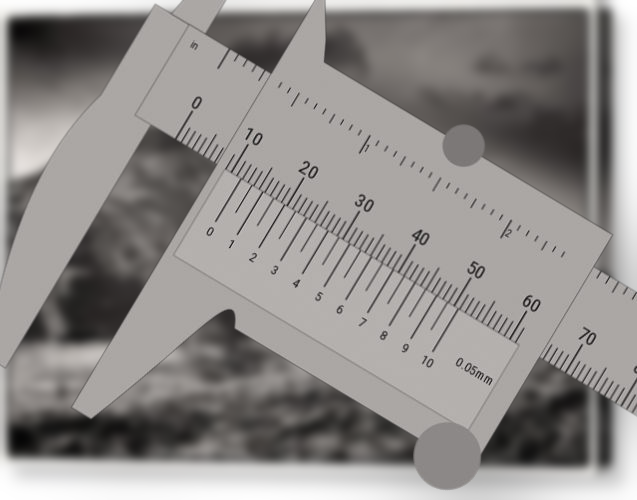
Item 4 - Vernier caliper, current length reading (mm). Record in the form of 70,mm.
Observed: 11.8,mm
